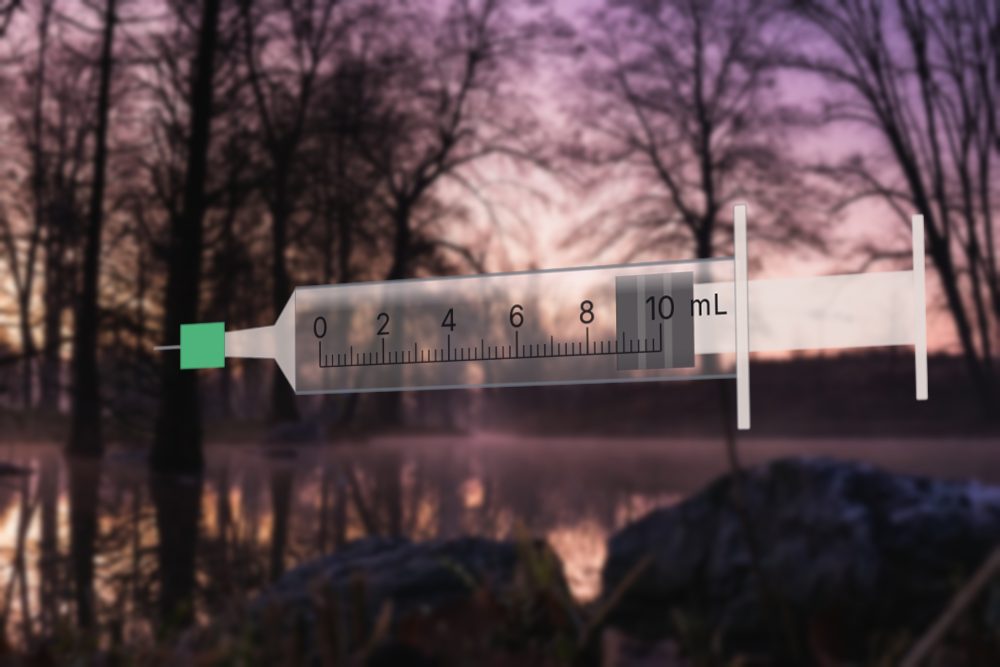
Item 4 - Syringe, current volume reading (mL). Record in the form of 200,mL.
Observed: 8.8,mL
